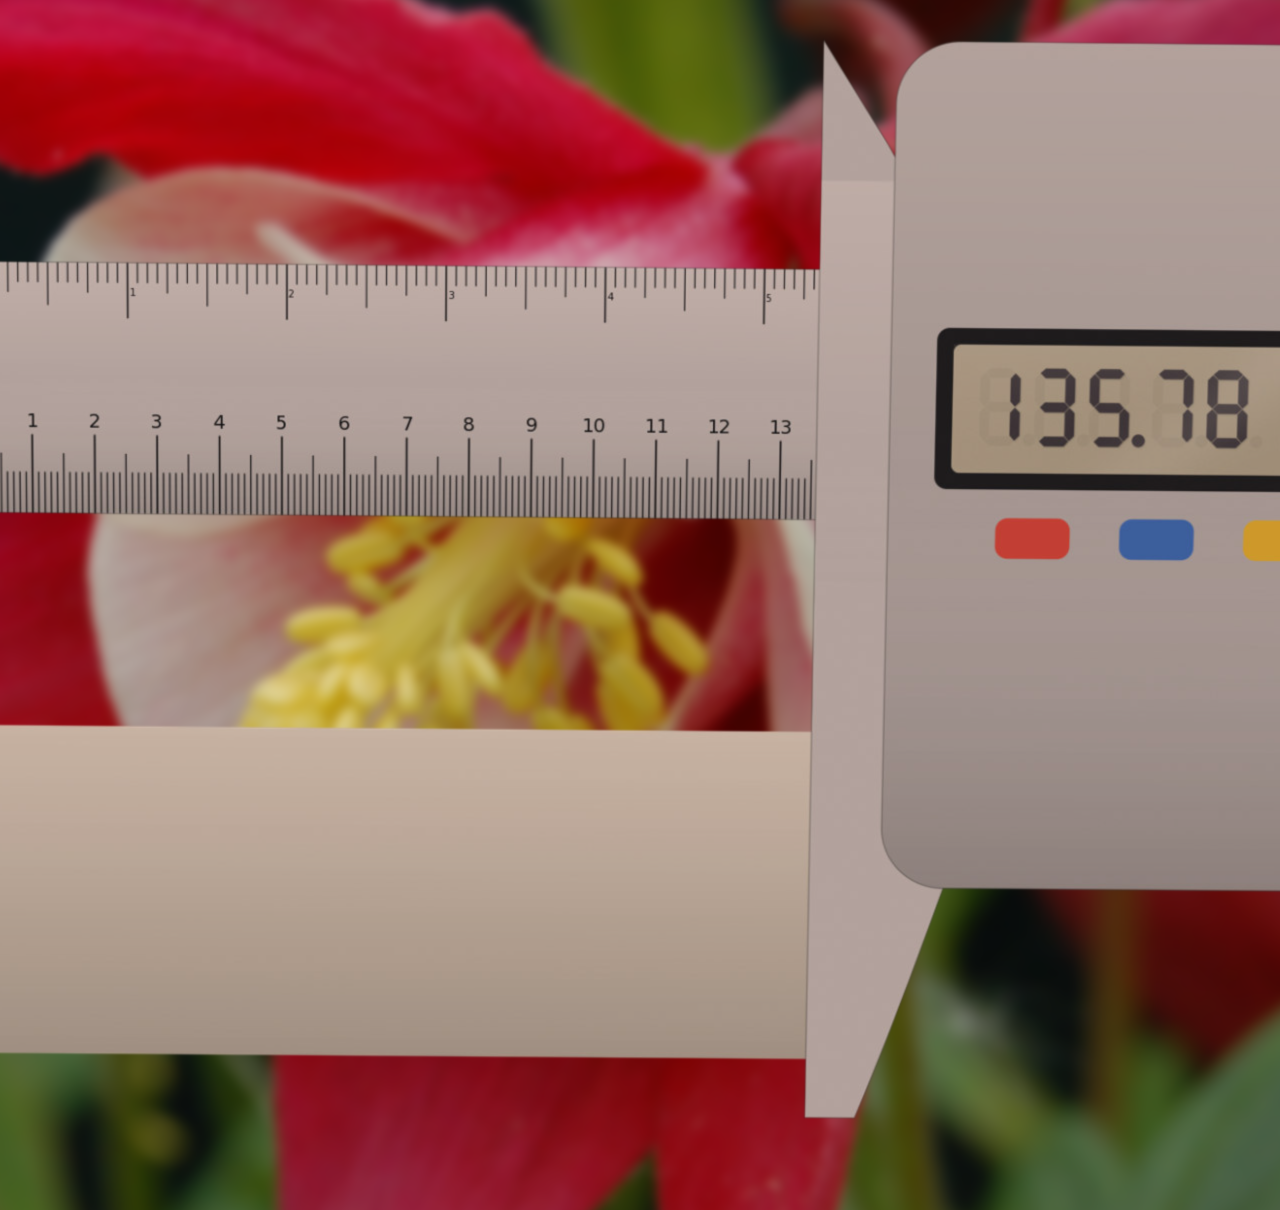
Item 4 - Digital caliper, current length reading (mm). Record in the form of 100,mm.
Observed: 135.78,mm
